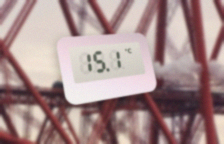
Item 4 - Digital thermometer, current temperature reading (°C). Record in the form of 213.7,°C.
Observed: 15.1,°C
